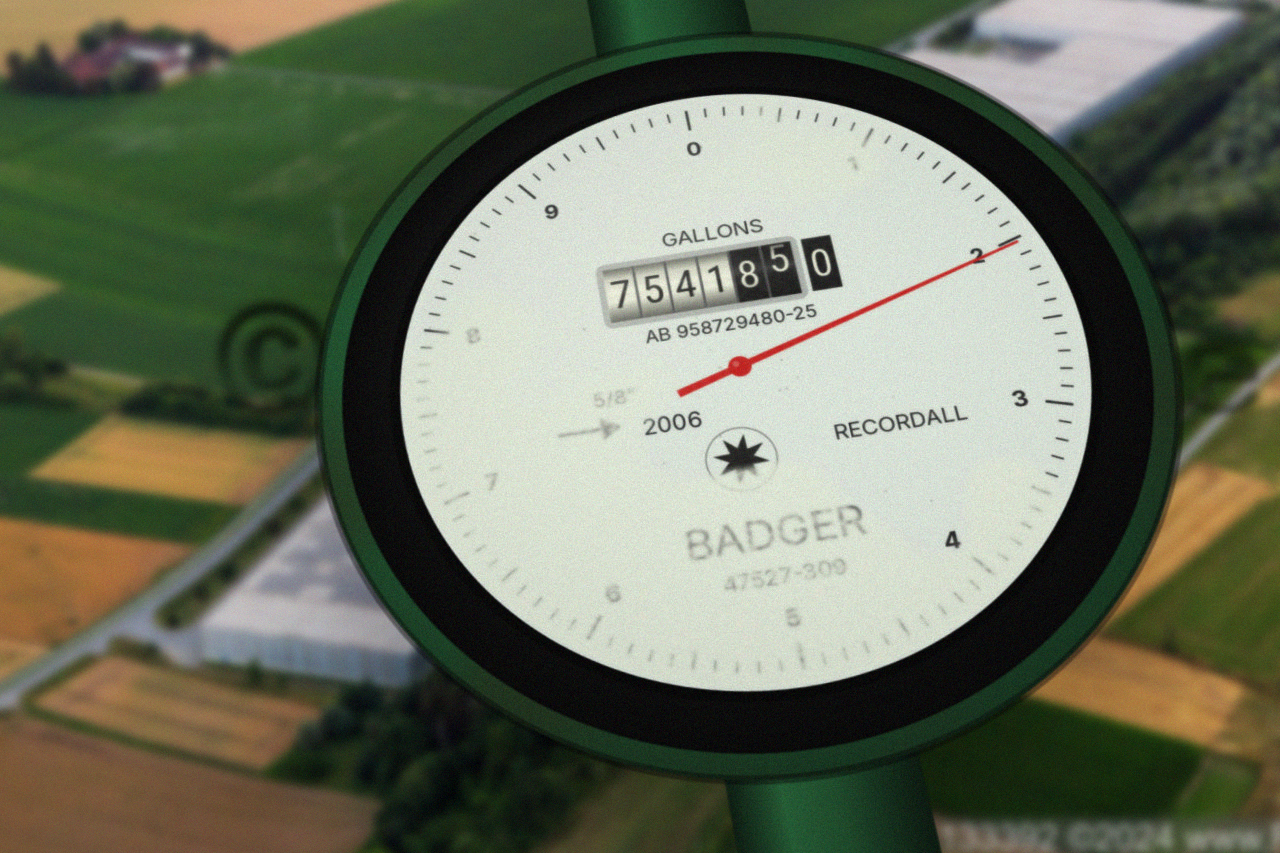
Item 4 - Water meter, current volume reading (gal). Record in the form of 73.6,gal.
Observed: 7541852.0,gal
